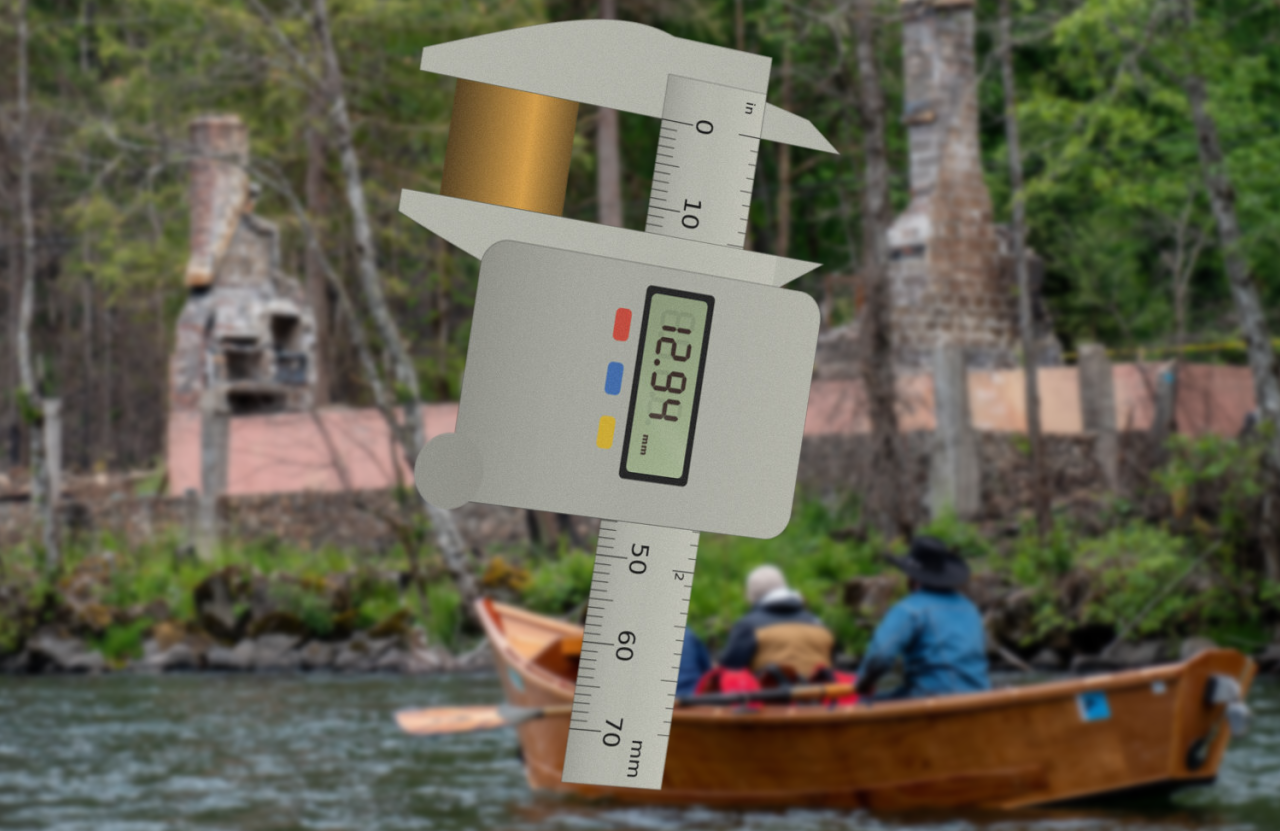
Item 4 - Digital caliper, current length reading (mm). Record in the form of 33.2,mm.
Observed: 12.94,mm
